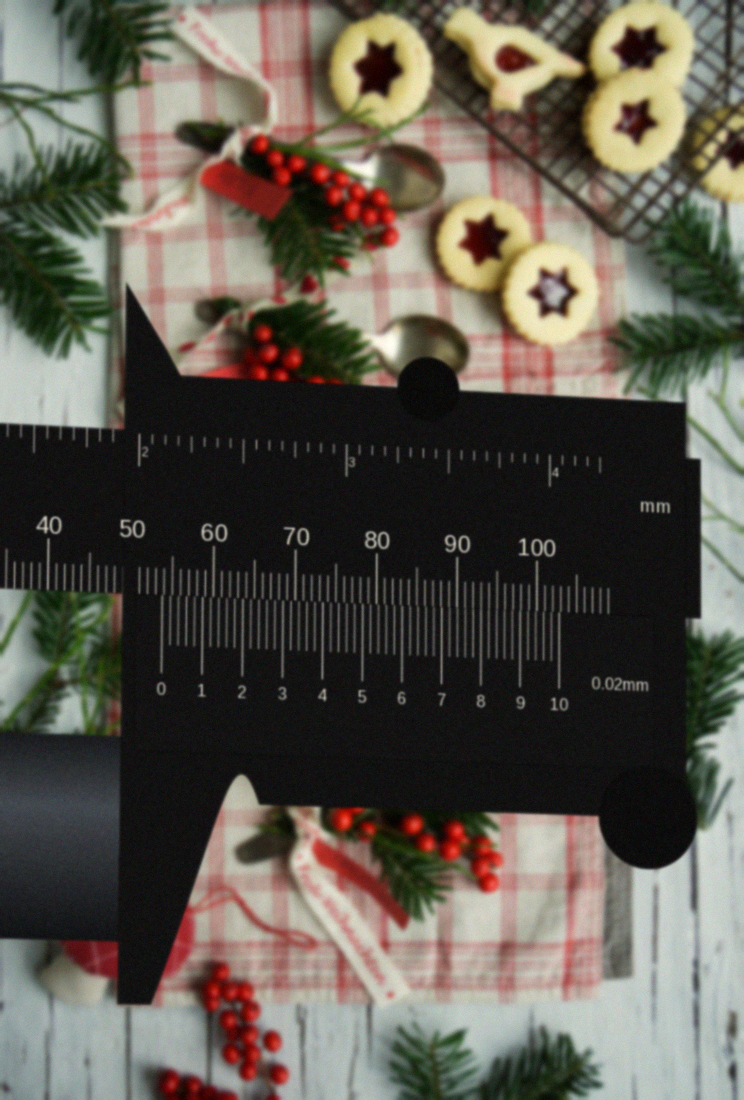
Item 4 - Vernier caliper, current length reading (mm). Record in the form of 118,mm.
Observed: 53.8,mm
